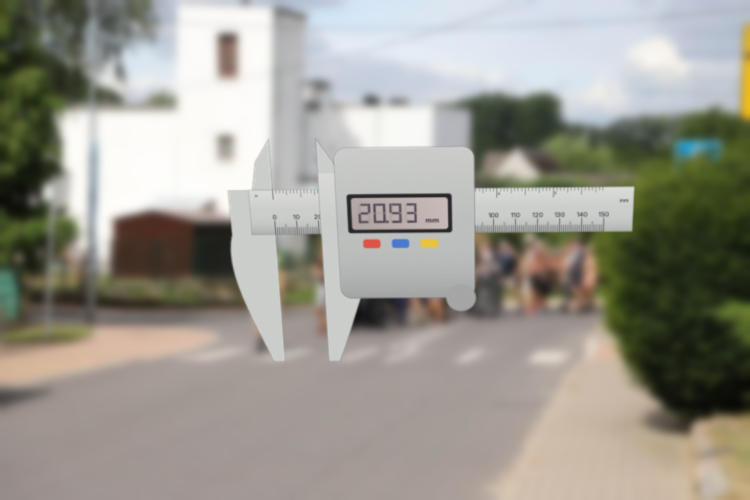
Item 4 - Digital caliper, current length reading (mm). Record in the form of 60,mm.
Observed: 20.93,mm
